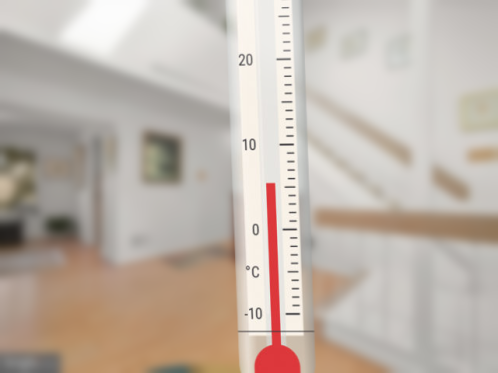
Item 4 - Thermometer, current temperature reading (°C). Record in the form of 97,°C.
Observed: 5.5,°C
